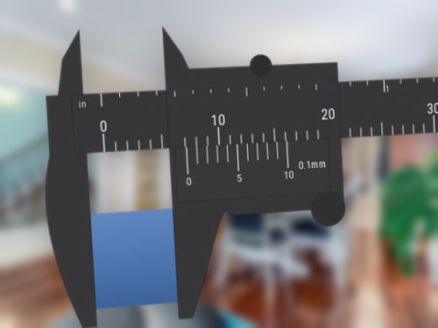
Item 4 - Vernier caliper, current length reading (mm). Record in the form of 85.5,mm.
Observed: 7.1,mm
